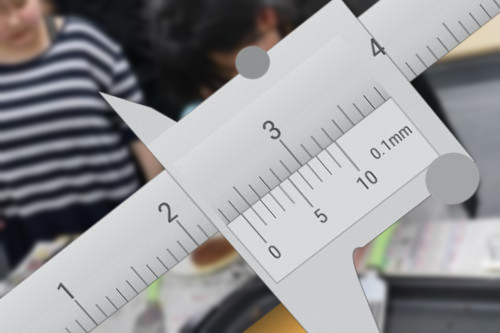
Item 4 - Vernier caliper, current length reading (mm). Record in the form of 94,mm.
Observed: 24.1,mm
